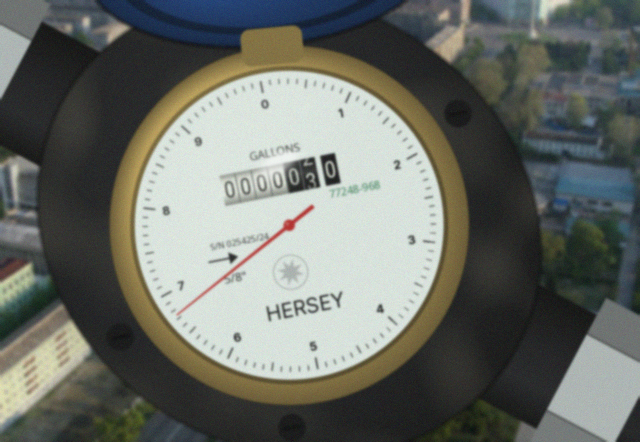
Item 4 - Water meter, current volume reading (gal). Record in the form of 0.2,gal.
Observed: 26.7,gal
